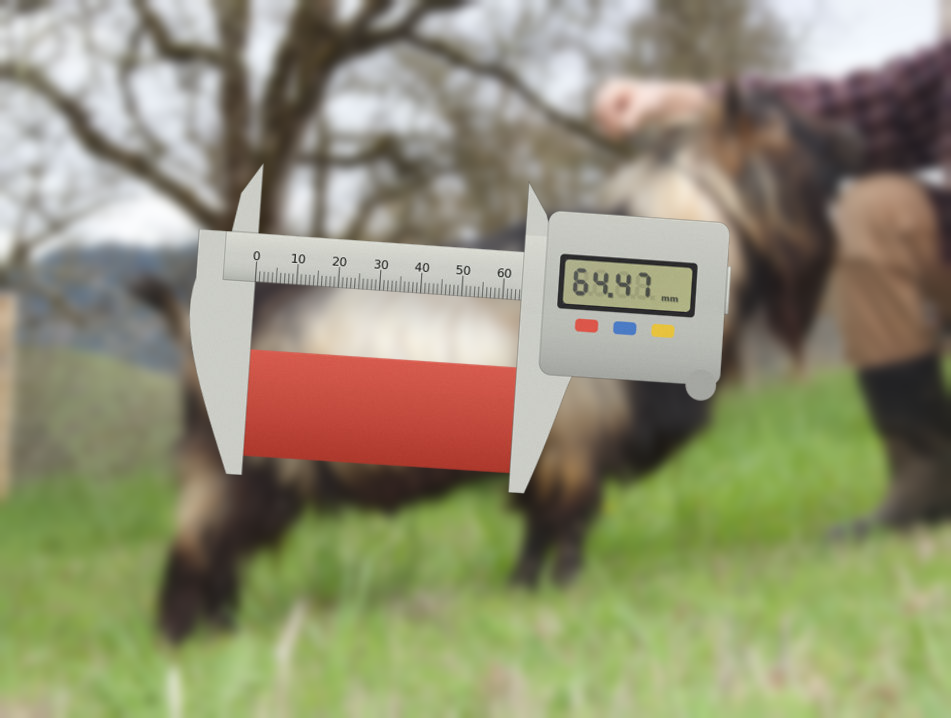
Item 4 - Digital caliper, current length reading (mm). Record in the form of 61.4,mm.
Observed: 64.47,mm
